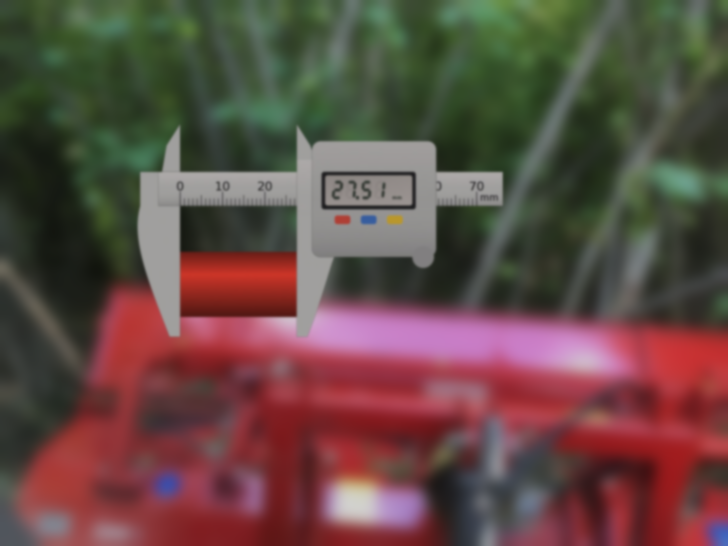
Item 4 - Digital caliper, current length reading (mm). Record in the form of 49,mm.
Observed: 27.51,mm
